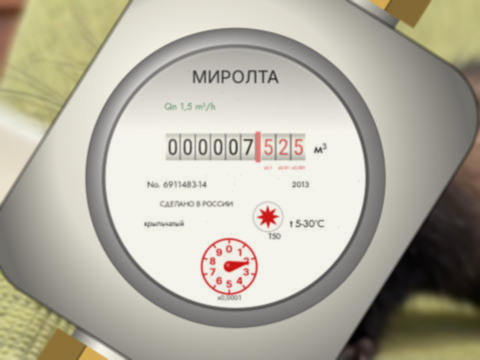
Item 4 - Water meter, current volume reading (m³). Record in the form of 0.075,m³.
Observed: 7.5252,m³
